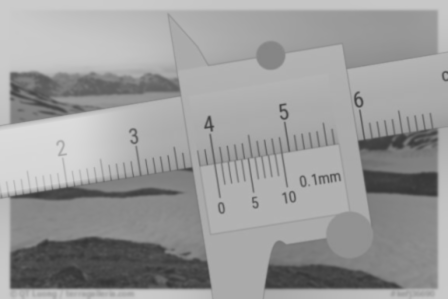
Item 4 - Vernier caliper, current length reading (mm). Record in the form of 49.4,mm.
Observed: 40.0,mm
